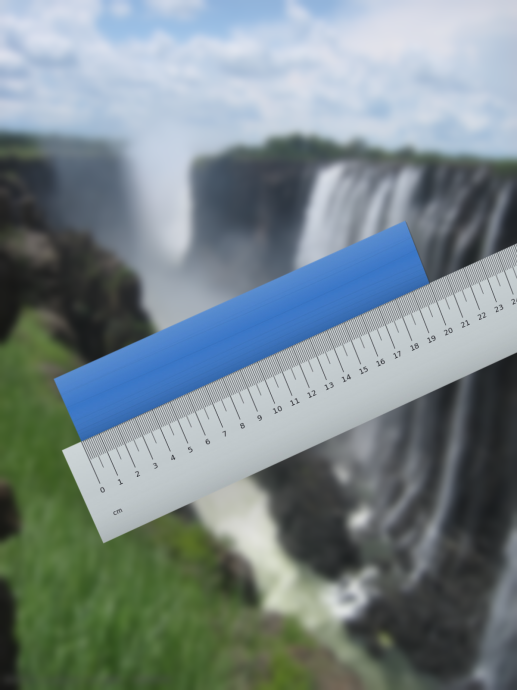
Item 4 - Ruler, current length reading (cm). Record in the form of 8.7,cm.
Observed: 20,cm
